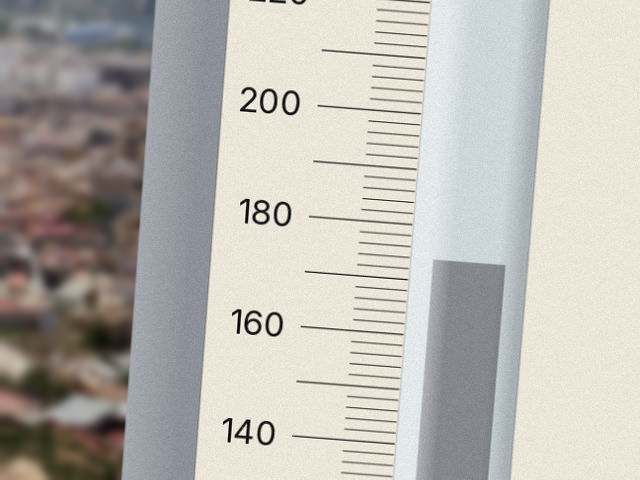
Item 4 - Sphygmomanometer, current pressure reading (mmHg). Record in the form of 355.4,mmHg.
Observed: 174,mmHg
